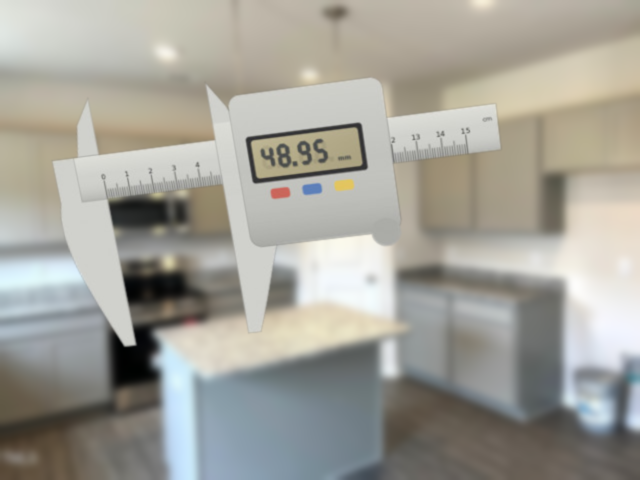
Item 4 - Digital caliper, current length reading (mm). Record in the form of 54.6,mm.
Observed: 48.95,mm
